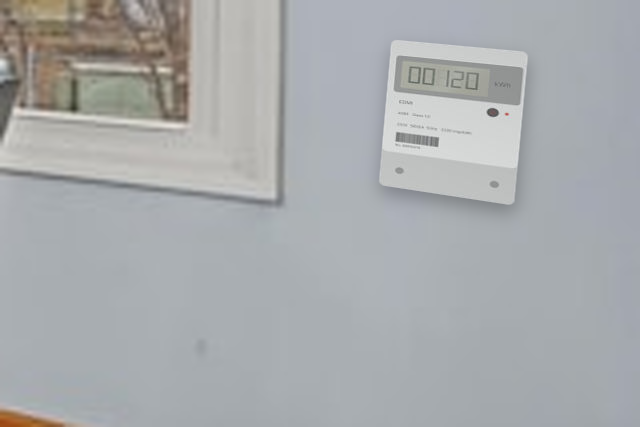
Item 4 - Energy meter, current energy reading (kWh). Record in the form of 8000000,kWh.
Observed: 120,kWh
